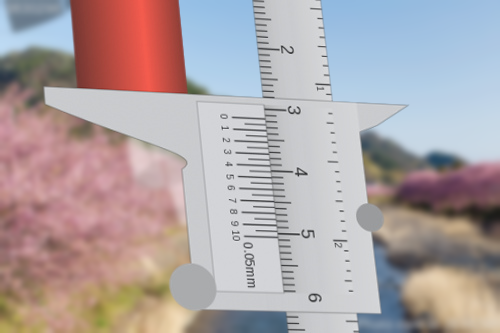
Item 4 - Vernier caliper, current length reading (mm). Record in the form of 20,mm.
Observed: 31.6,mm
